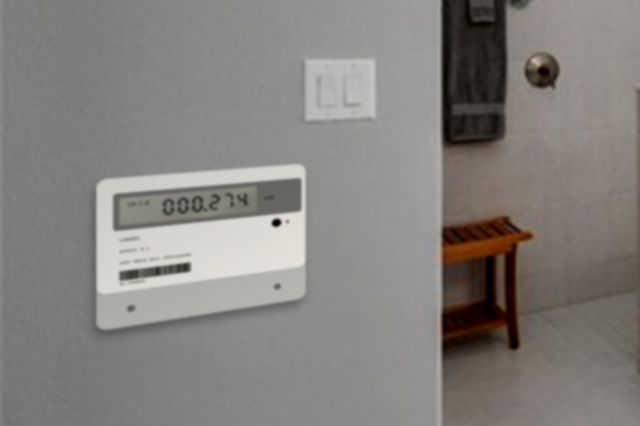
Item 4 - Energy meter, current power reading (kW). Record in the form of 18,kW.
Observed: 0.274,kW
